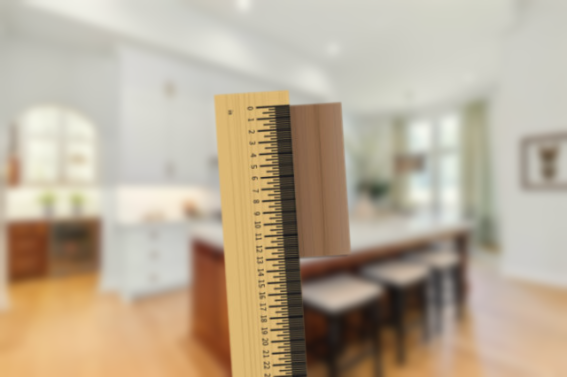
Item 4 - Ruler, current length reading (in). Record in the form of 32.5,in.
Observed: 13,in
